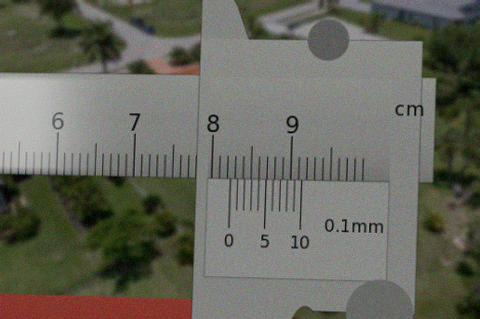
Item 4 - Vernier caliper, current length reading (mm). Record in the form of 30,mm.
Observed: 82.4,mm
